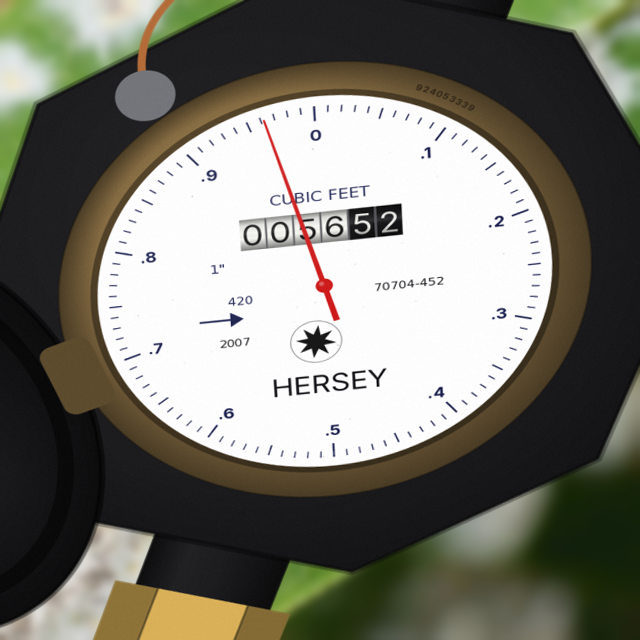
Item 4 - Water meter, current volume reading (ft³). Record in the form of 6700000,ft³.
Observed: 5651.96,ft³
